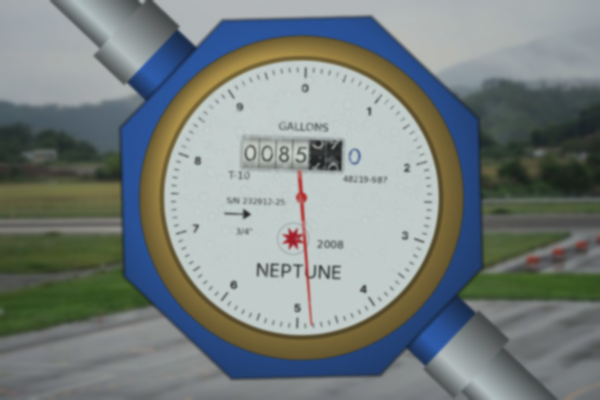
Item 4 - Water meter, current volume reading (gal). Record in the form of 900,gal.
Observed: 85594.8,gal
